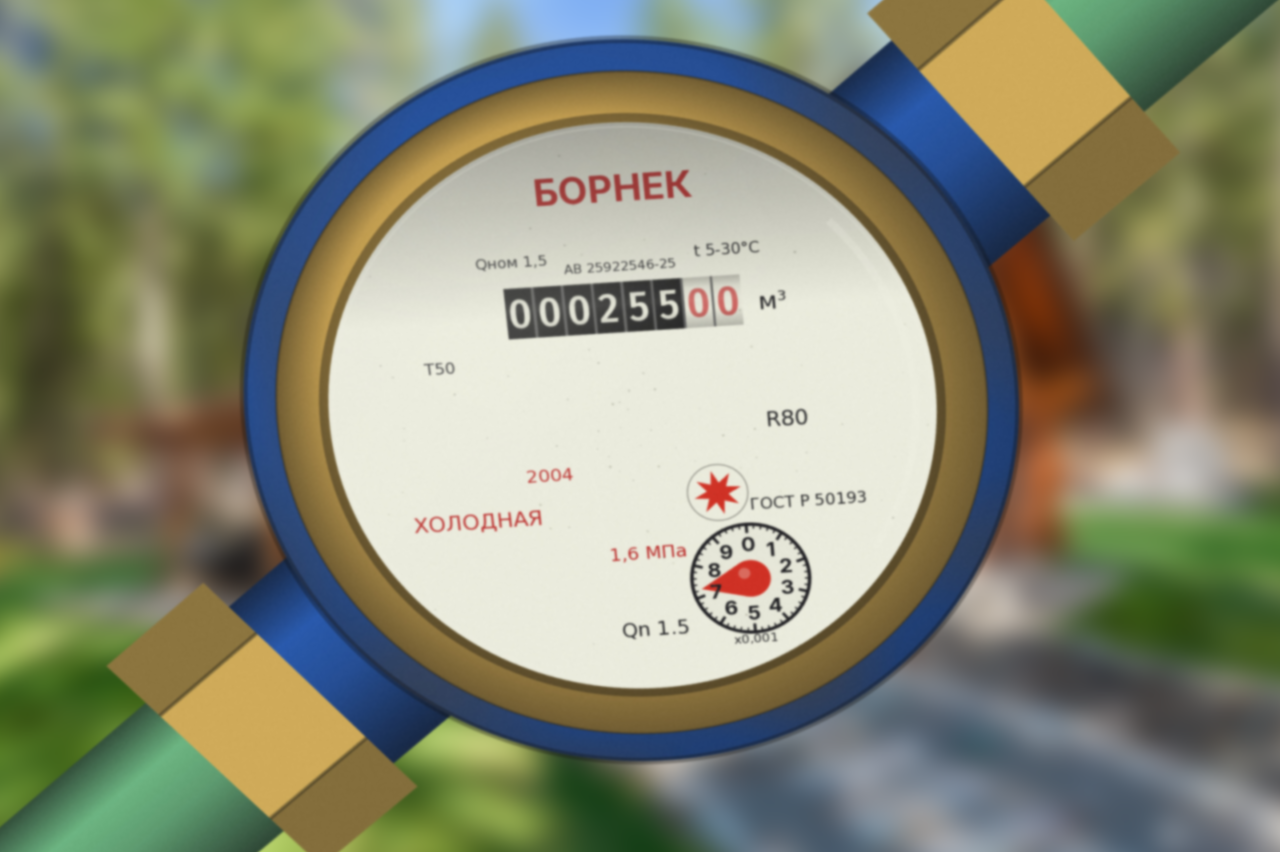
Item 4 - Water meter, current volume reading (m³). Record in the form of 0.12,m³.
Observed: 255.007,m³
